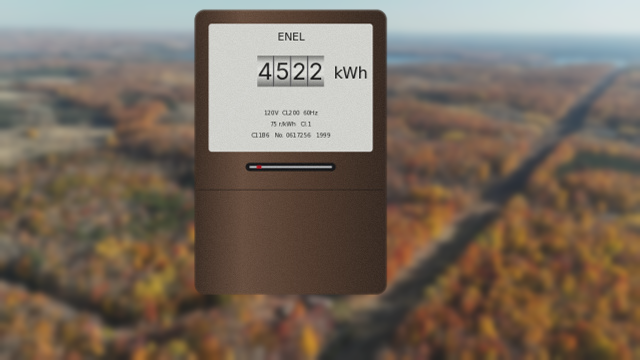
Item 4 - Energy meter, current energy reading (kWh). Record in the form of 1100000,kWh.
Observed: 4522,kWh
